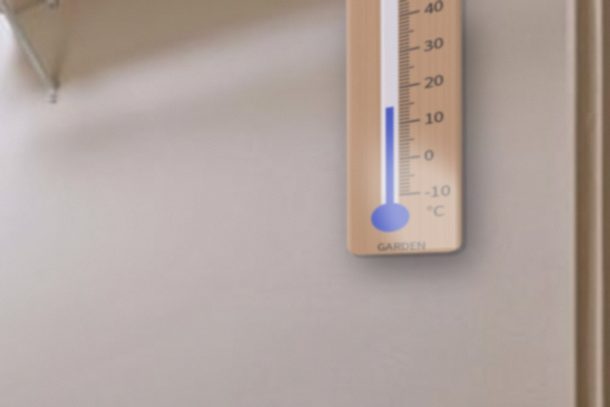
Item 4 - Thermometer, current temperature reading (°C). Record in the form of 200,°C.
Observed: 15,°C
